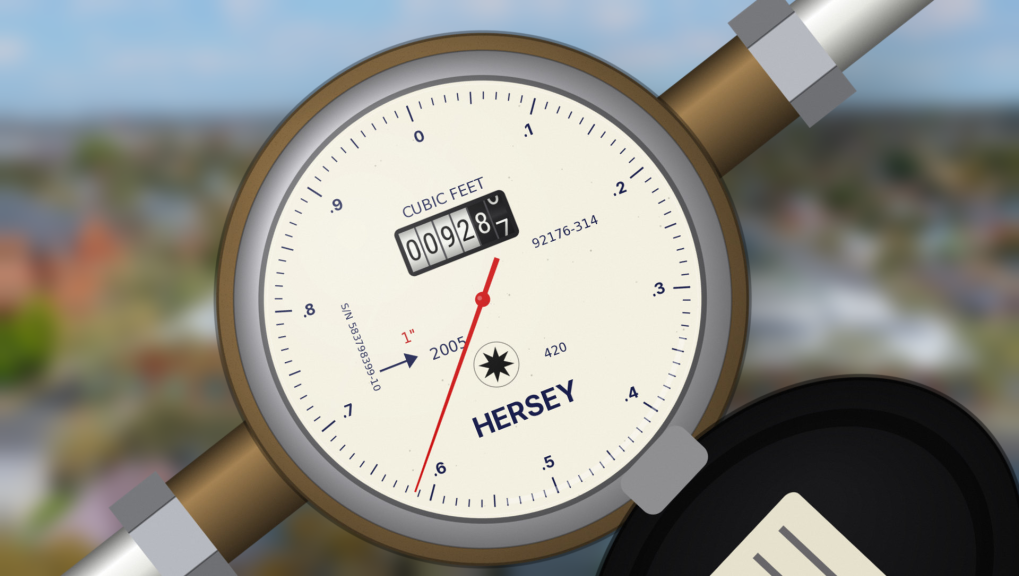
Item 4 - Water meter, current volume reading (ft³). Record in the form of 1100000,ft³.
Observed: 9286.61,ft³
